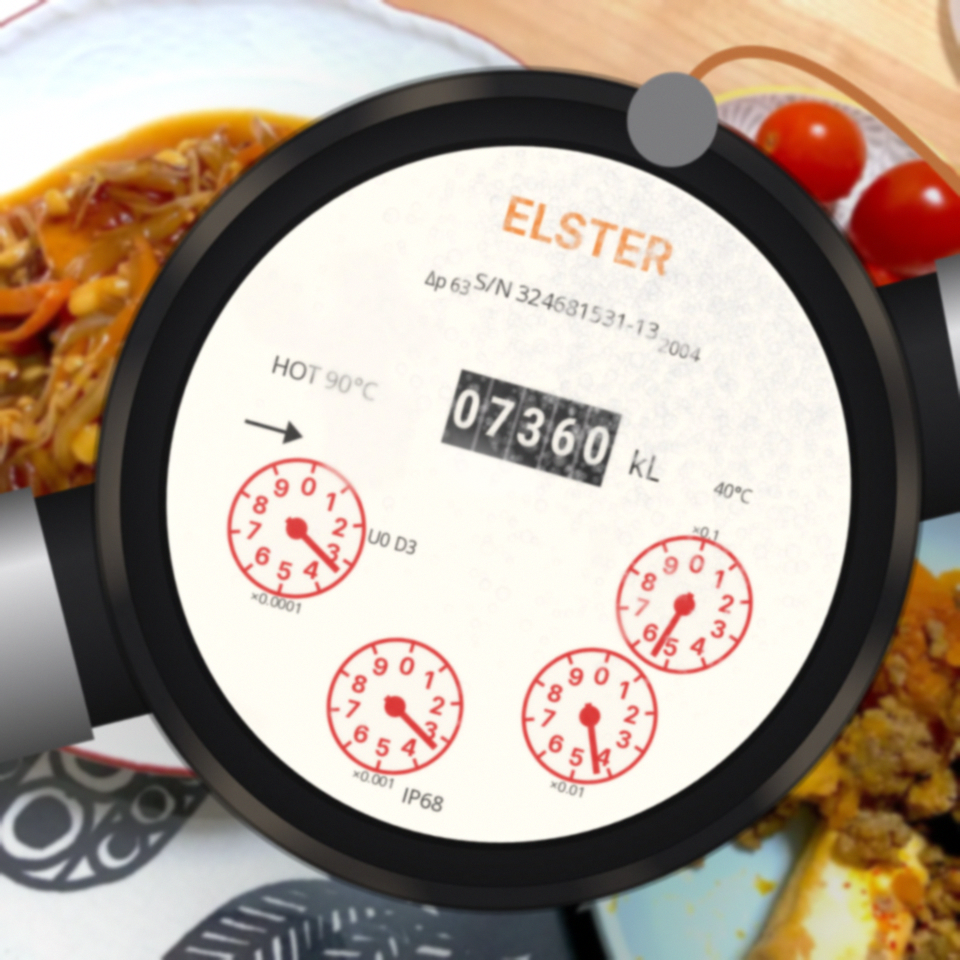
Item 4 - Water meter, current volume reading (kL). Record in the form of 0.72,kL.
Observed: 7360.5433,kL
